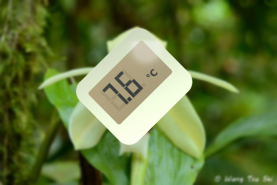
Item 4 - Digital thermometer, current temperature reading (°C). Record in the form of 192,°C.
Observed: 7.6,°C
